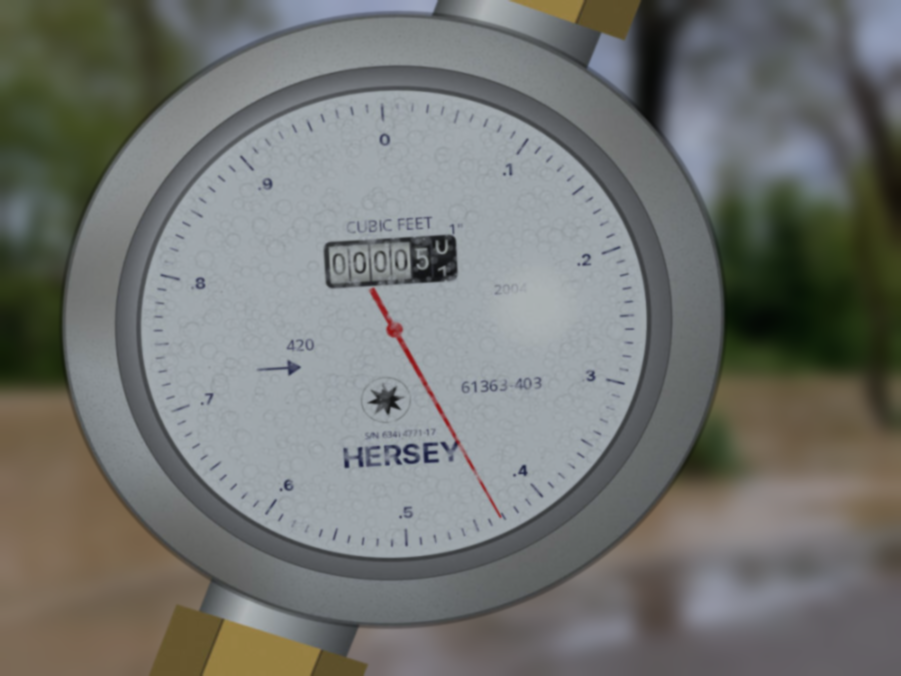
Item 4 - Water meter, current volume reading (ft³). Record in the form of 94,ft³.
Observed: 50.43,ft³
